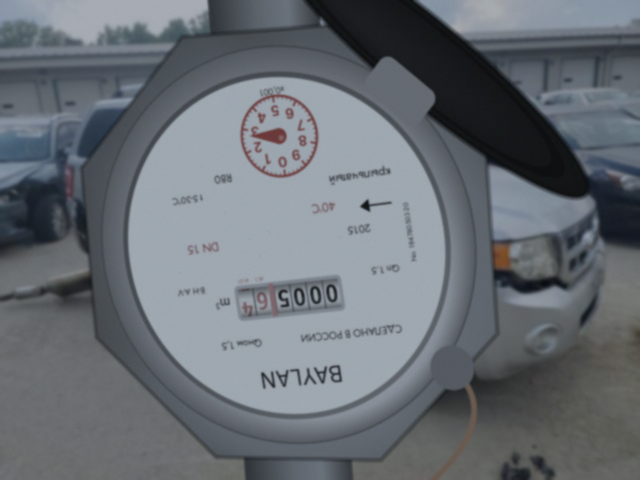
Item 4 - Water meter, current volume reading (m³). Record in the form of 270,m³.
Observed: 5.642,m³
